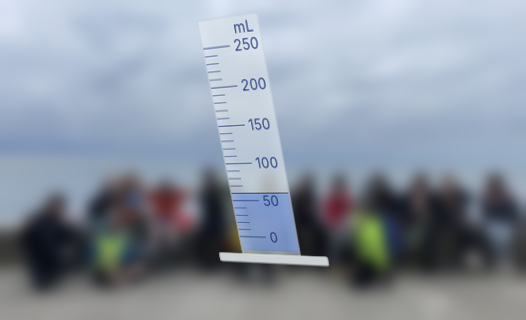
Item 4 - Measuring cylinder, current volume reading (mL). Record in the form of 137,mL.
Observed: 60,mL
